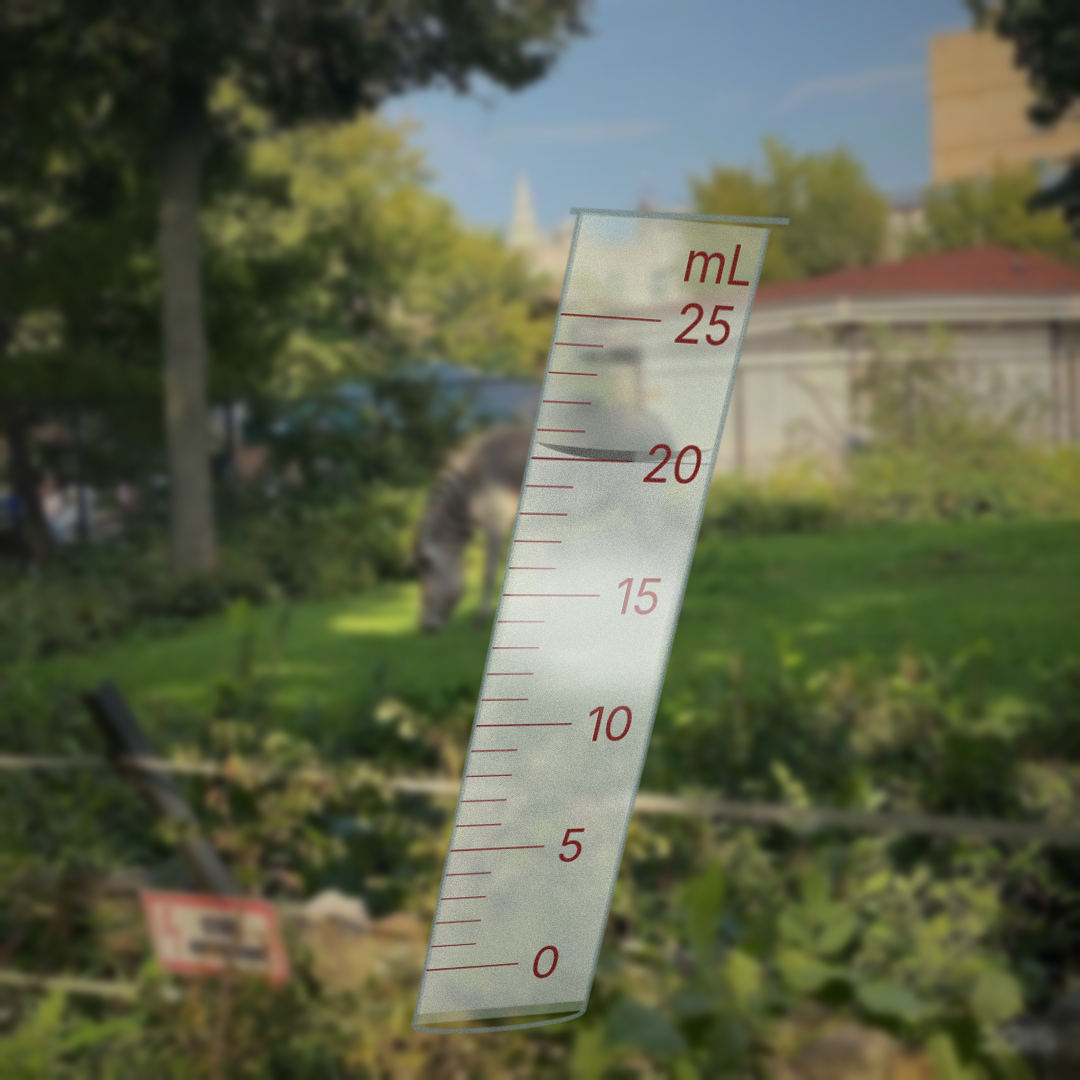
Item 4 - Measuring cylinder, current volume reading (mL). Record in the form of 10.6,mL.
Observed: 20,mL
